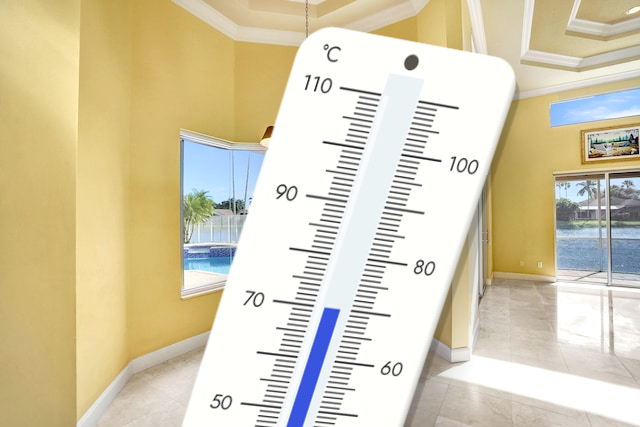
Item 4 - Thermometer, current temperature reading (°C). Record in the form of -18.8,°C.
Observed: 70,°C
